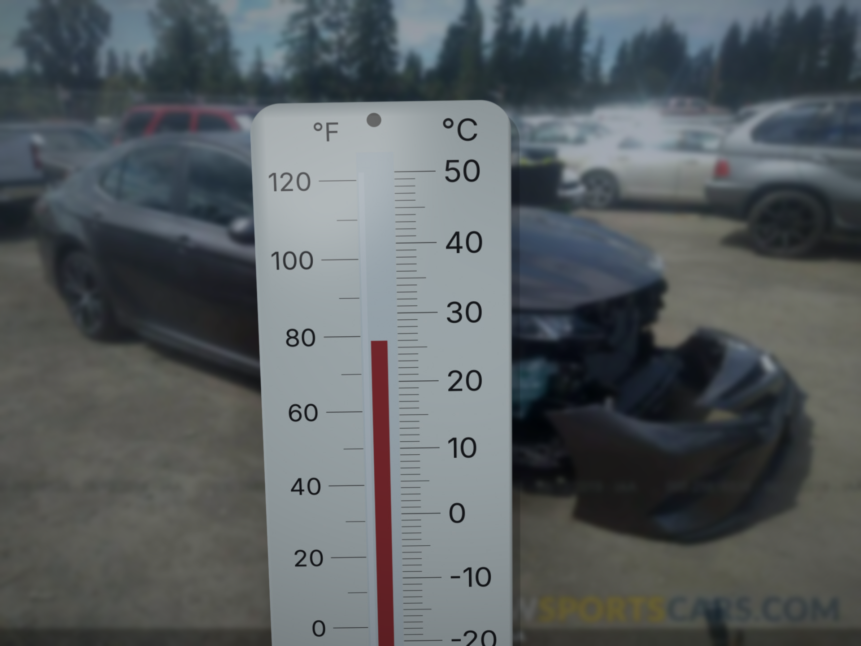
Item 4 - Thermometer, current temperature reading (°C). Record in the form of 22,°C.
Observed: 26,°C
